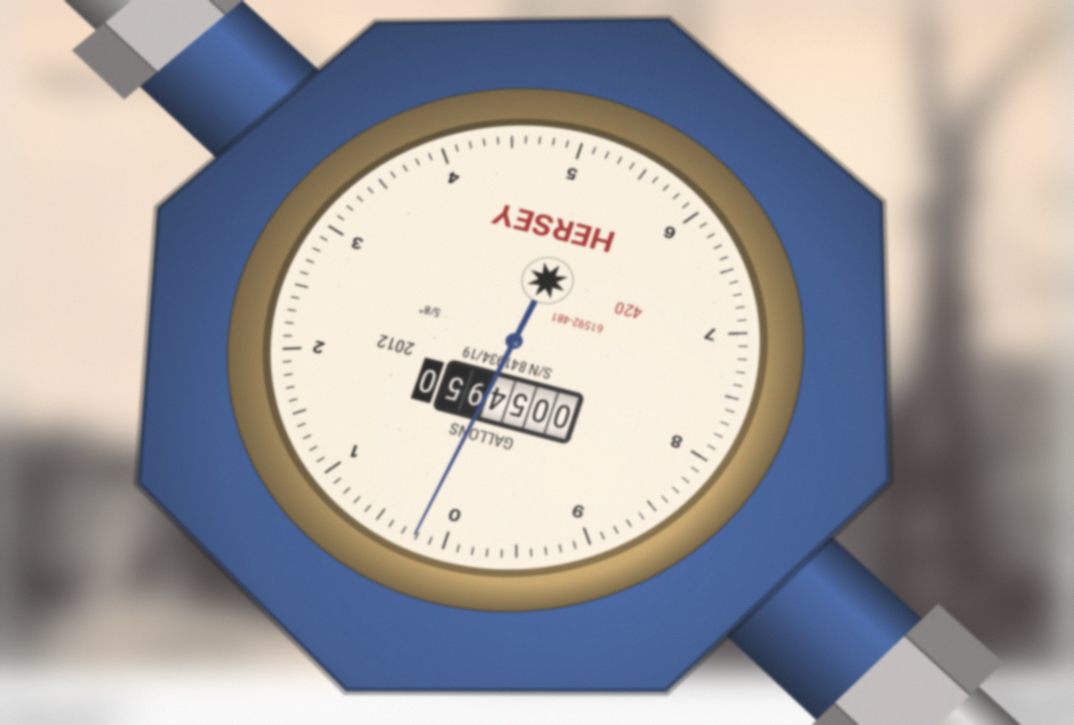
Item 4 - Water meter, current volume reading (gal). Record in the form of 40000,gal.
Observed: 54950.2,gal
